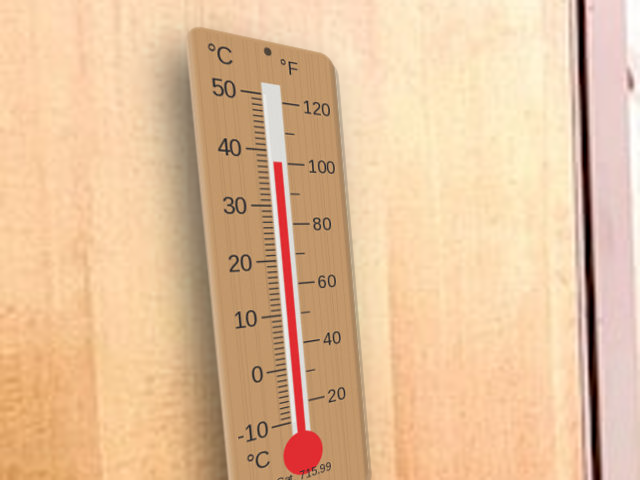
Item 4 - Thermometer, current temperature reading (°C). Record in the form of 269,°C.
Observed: 38,°C
